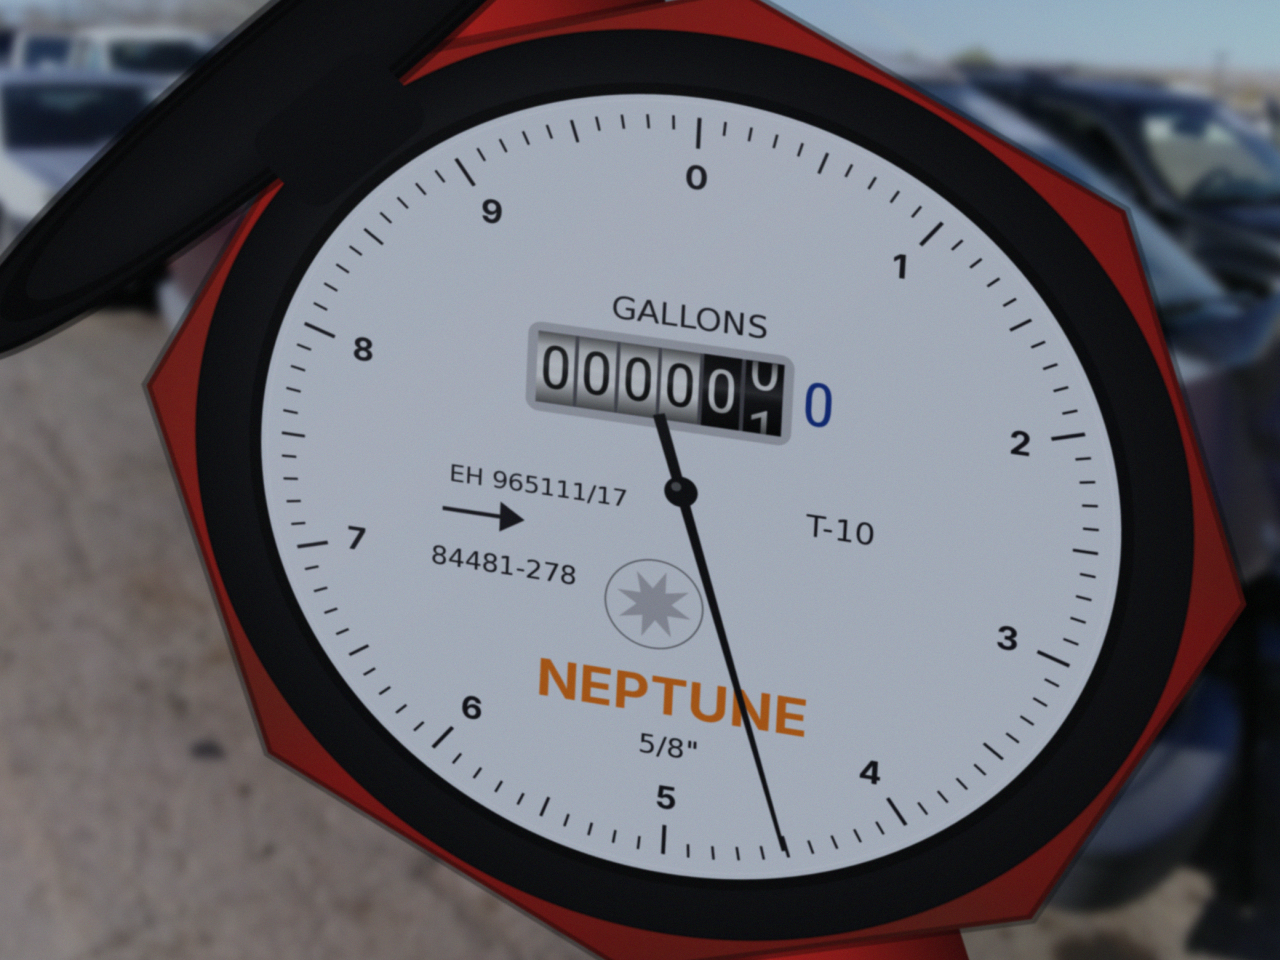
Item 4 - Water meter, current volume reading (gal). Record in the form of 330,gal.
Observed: 4.5,gal
